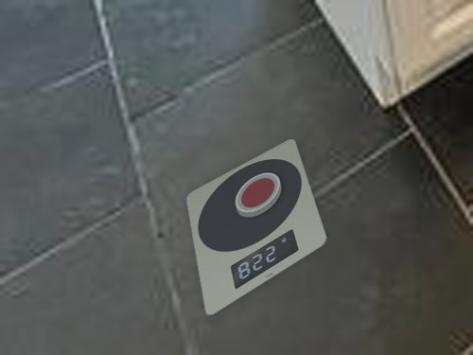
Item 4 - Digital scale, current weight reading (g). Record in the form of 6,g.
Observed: 822,g
